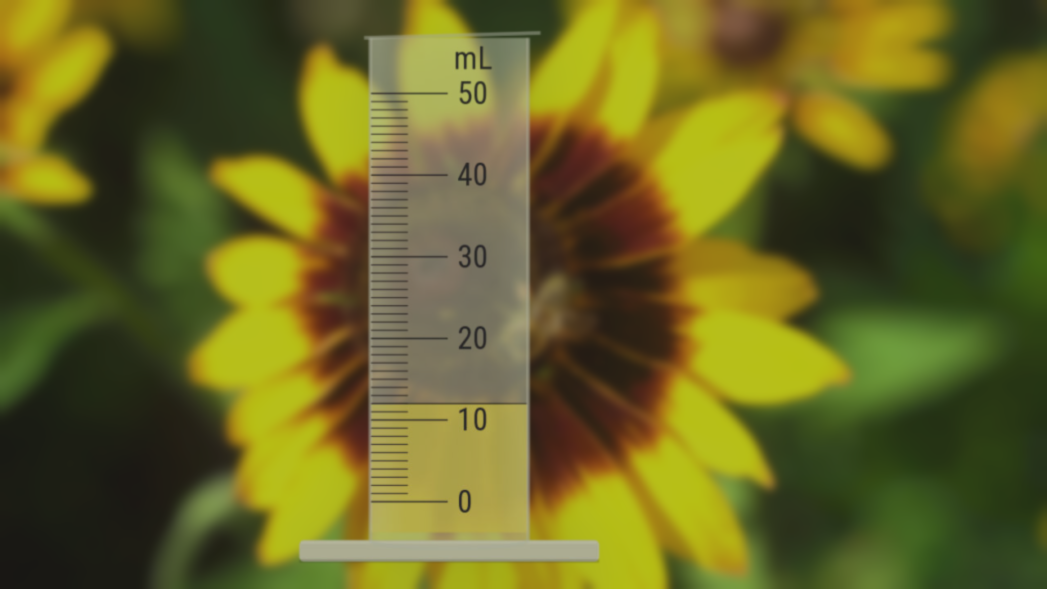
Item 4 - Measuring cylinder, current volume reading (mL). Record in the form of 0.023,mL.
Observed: 12,mL
